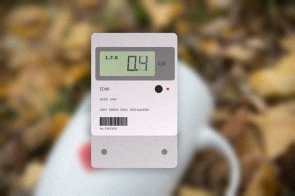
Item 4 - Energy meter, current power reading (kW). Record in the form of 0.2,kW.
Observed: 0.4,kW
